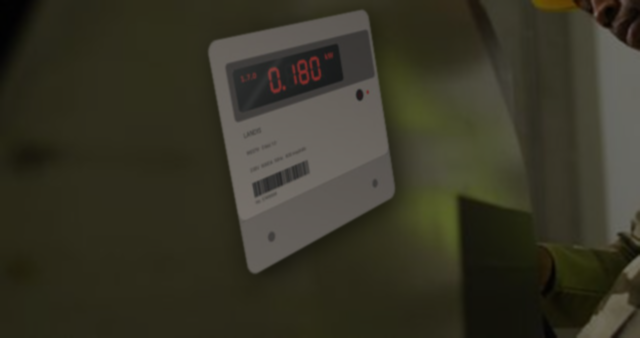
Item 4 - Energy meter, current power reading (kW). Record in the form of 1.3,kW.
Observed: 0.180,kW
